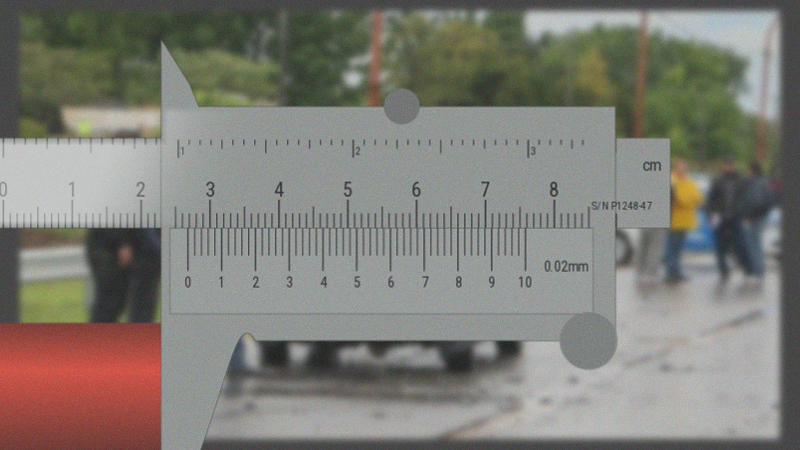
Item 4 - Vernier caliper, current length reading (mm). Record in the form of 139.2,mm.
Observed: 26.8,mm
